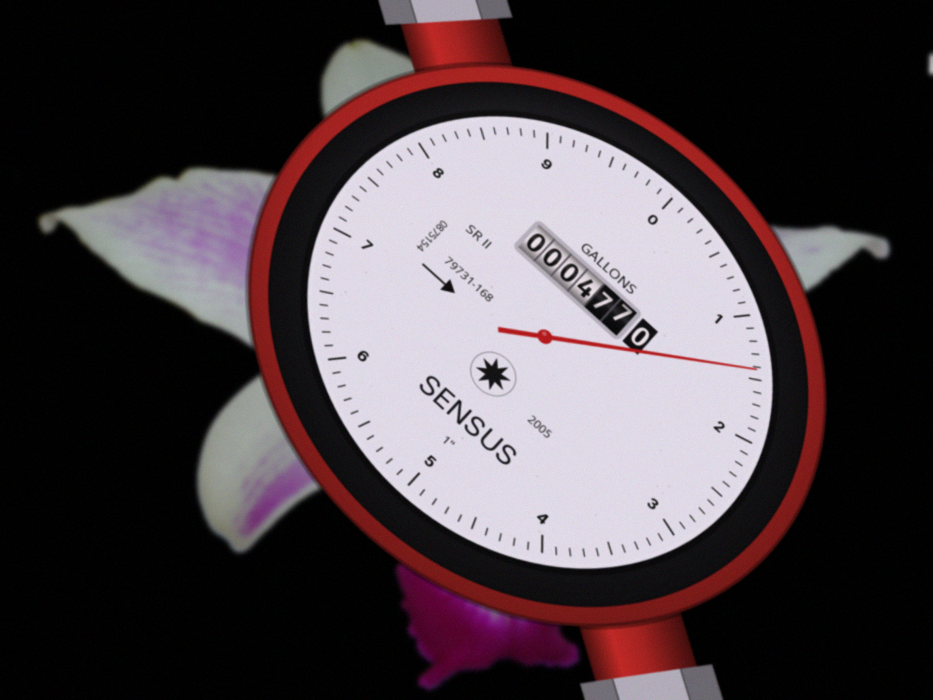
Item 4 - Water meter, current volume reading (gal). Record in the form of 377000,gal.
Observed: 4771.4,gal
